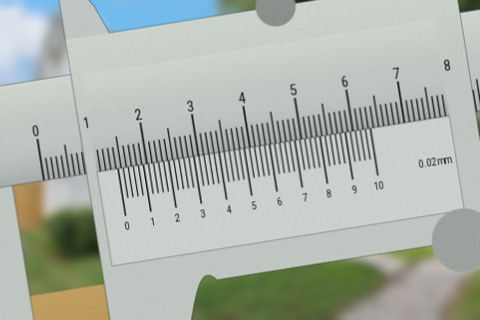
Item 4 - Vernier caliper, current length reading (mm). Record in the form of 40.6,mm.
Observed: 14.4,mm
